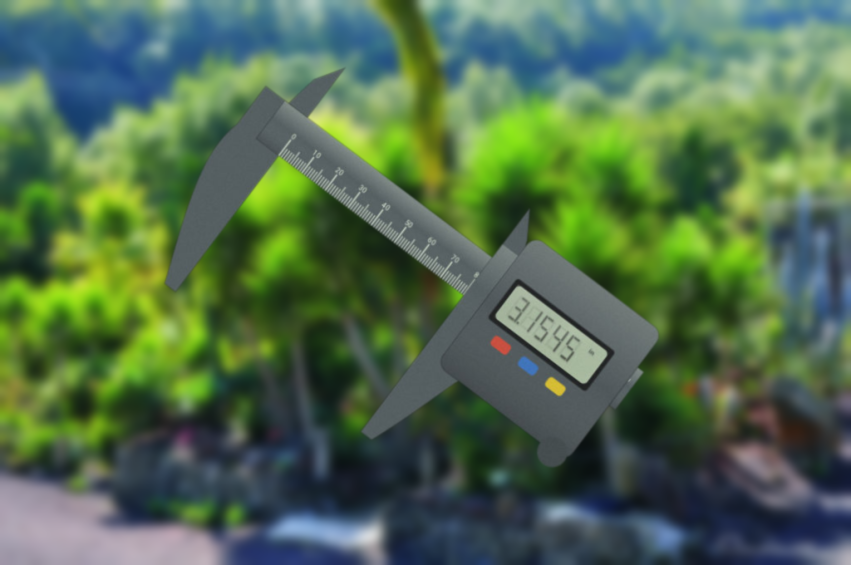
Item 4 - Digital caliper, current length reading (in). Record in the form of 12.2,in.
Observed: 3.1545,in
